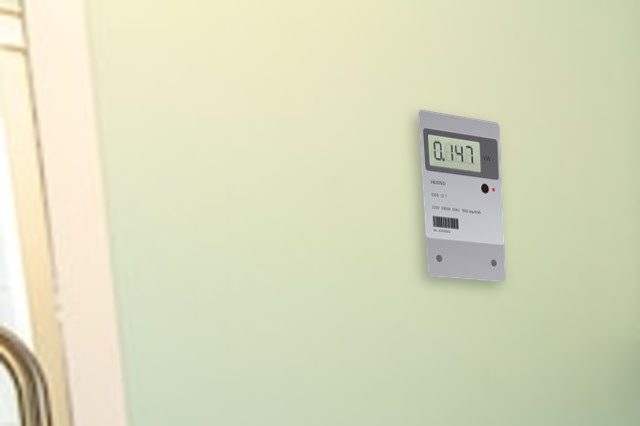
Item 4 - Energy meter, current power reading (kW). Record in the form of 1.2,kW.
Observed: 0.147,kW
